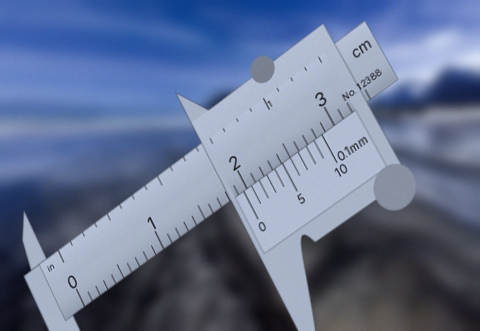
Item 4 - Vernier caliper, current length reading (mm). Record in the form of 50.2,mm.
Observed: 19.6,mm
